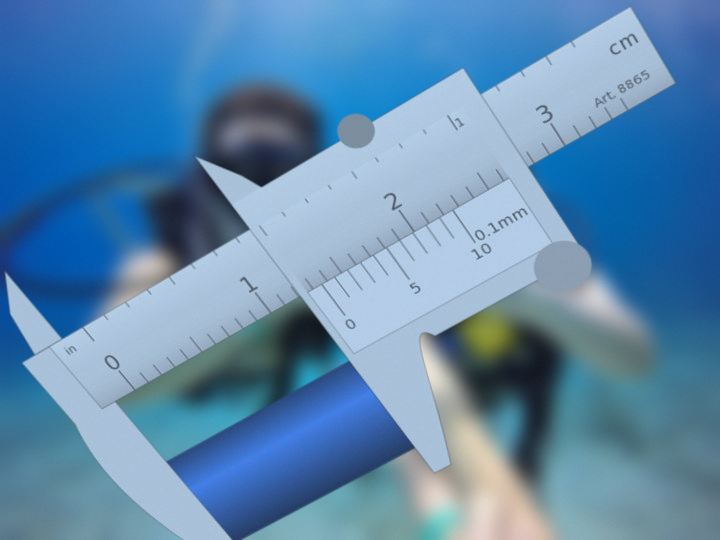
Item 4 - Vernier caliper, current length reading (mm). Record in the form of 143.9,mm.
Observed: 13.6,mm
